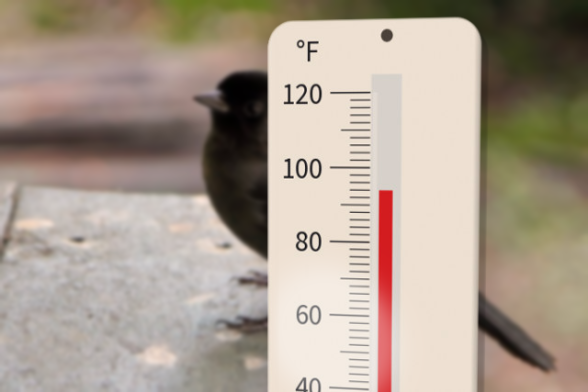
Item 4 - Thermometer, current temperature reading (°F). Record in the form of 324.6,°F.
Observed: 94,°F
